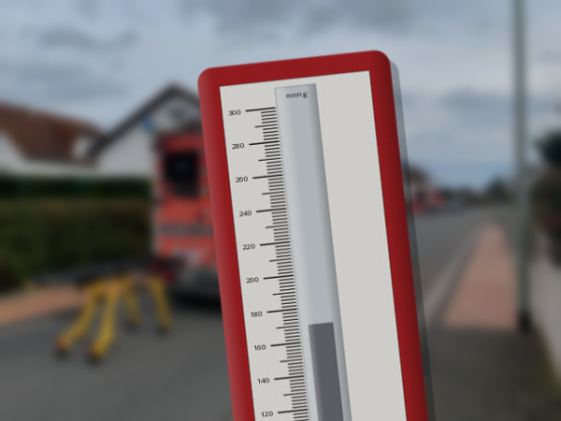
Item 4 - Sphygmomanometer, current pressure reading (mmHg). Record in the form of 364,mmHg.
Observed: 170,mmHg
